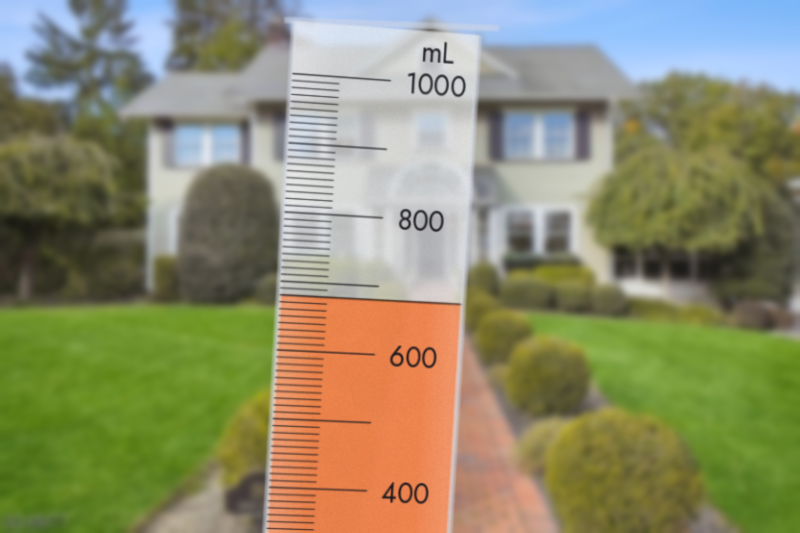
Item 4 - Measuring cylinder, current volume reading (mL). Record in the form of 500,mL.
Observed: 680,mL
